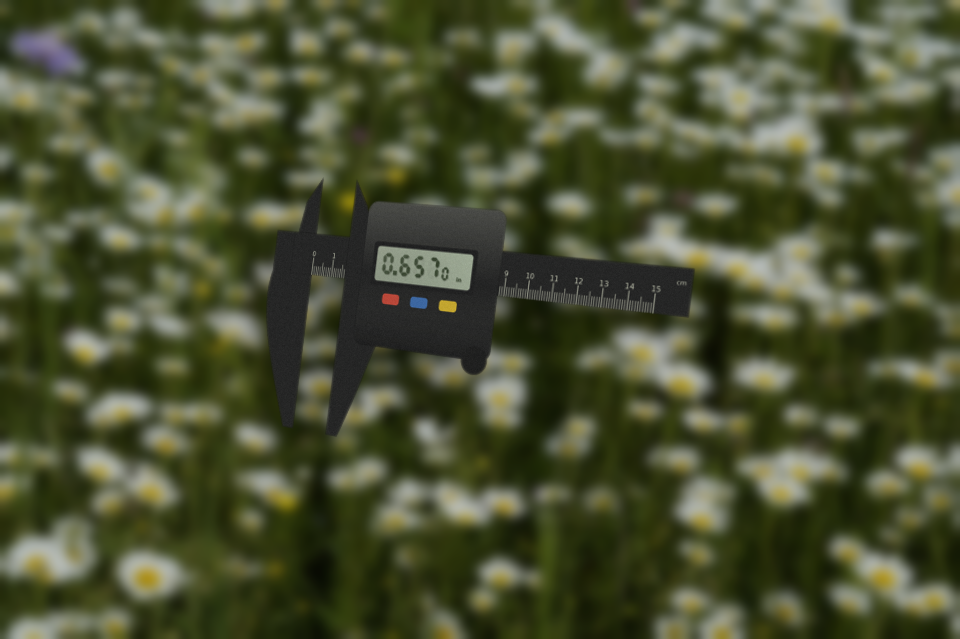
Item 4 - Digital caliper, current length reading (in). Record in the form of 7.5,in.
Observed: 0.6570,in
